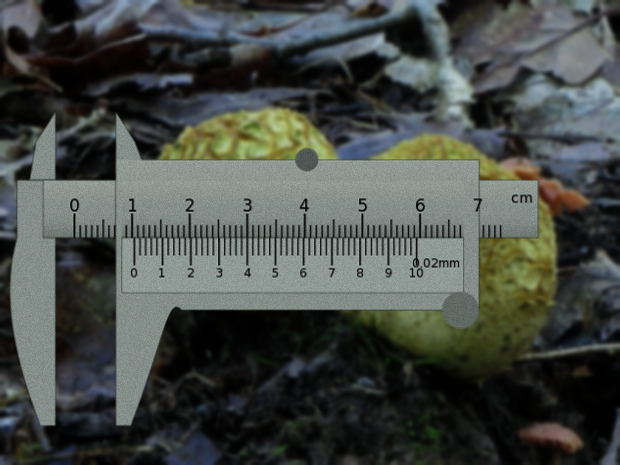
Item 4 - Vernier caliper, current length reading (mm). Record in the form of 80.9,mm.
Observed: 10.4,mm
